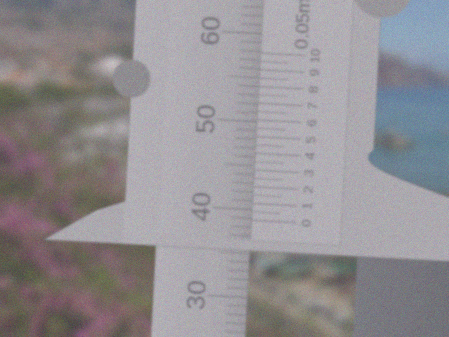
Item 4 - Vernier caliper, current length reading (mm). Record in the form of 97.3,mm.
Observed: 38.8,mm
